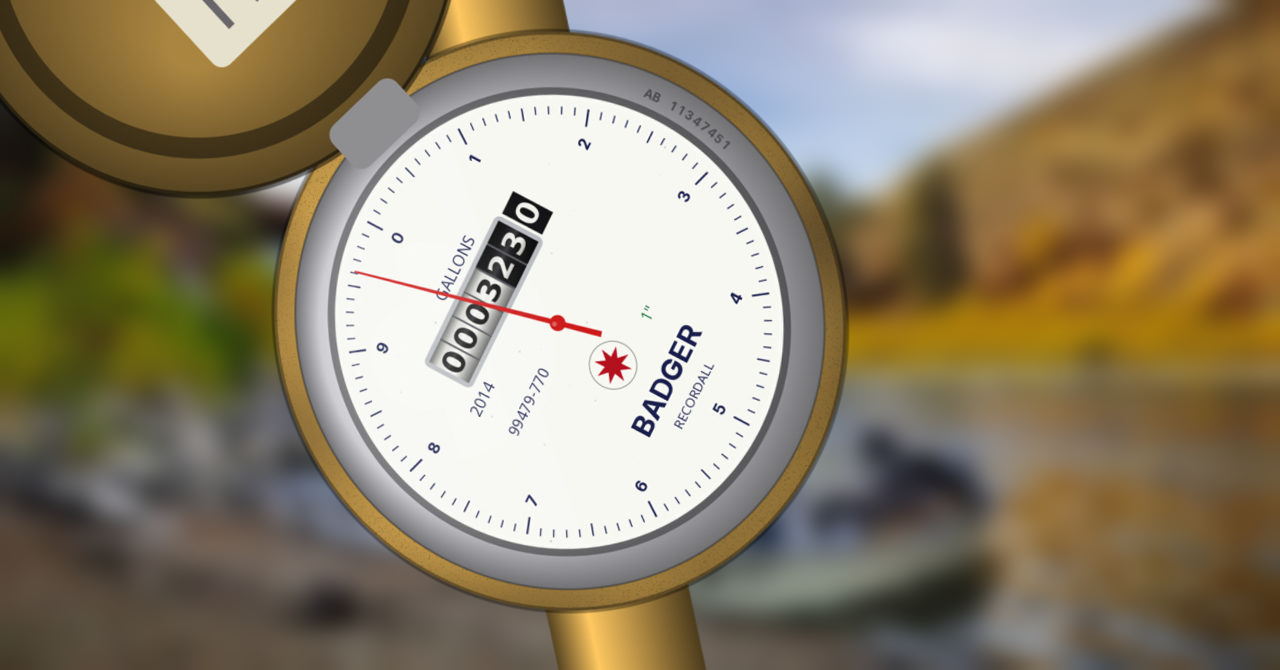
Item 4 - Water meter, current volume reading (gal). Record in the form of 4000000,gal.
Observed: 3229.6,gal
